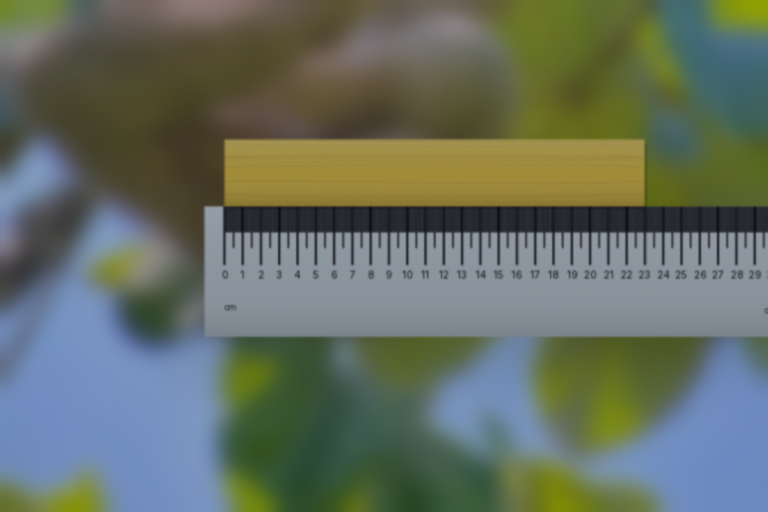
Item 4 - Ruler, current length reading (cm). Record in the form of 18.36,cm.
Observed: 23,cm
